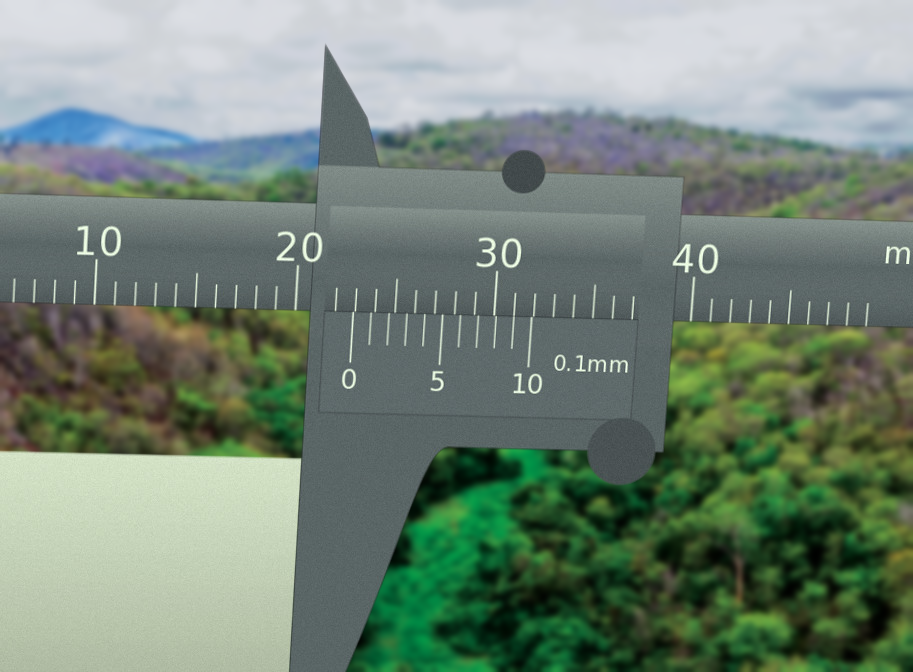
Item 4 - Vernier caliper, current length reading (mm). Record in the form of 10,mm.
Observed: 22.9,mm
